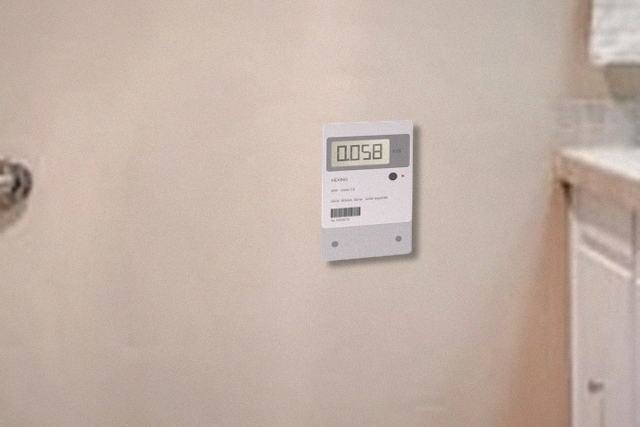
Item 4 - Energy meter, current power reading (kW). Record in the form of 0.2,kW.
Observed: 0.058,kW
